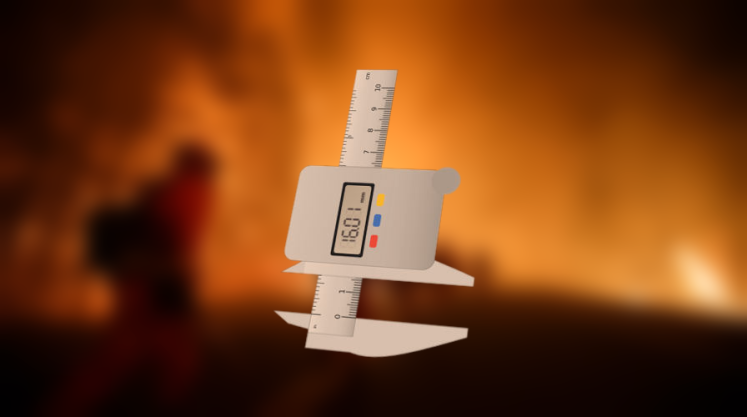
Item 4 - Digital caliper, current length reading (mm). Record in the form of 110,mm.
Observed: 16.01,mm
